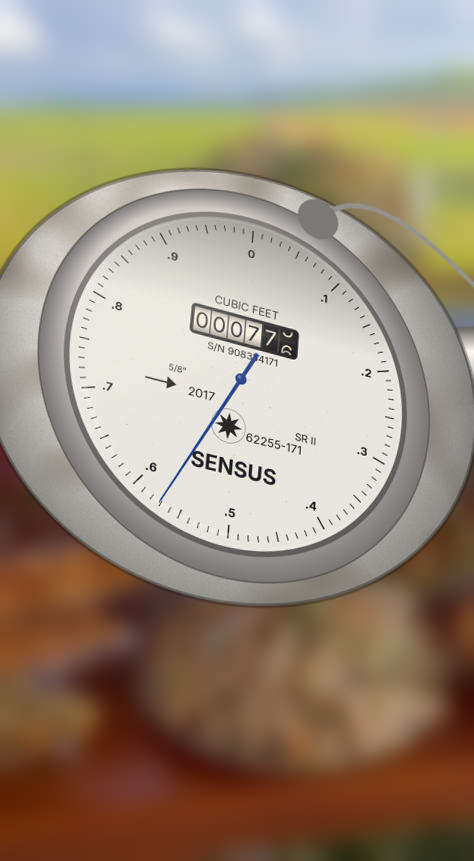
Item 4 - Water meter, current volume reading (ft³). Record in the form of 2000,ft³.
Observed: 775.57,ft³
